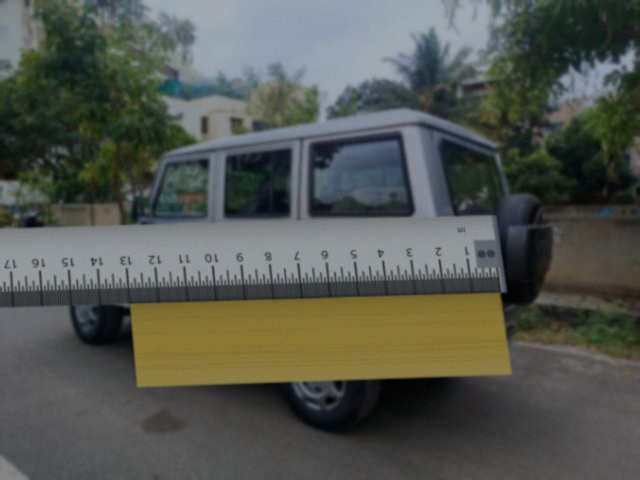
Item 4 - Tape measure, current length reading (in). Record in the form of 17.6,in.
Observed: 13,in
